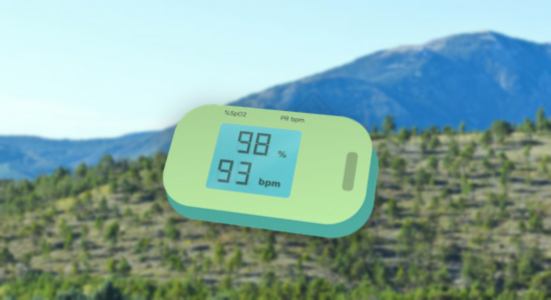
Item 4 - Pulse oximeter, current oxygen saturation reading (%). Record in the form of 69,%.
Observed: 98,%
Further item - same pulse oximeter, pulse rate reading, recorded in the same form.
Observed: 93,bpm
